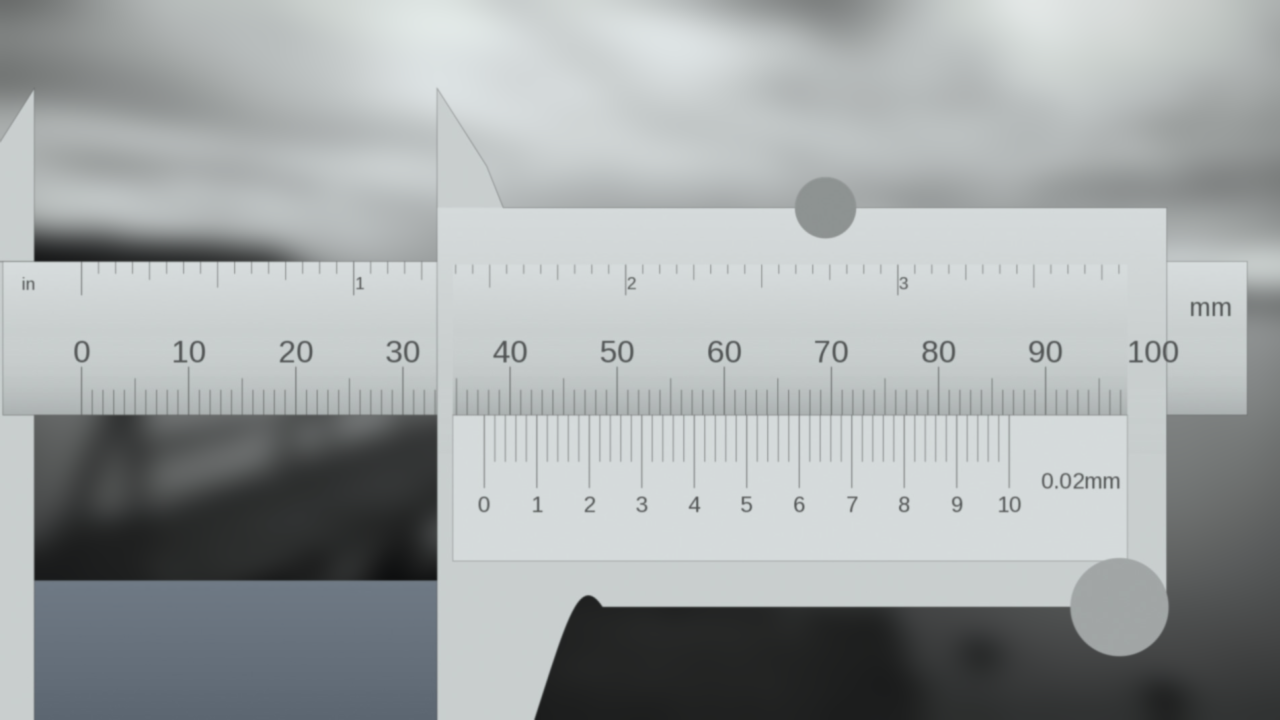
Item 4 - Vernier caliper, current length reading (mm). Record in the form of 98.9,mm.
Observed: 37.6,mm
